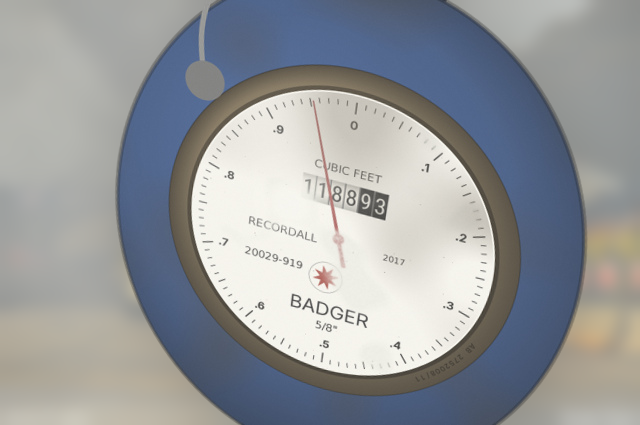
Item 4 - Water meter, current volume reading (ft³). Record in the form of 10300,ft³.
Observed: 118892.95,ft³
